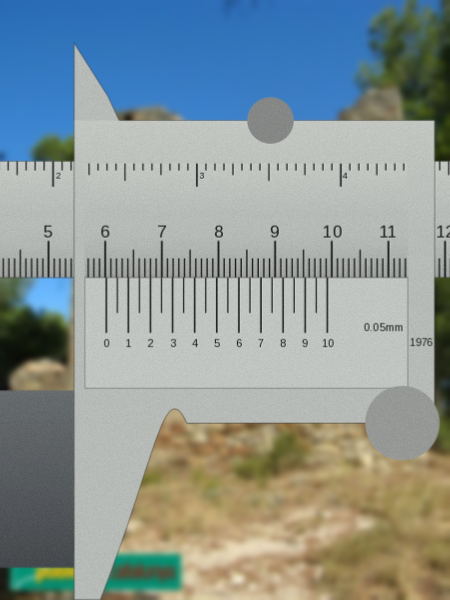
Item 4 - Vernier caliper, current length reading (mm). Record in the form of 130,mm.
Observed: 60.2,mm
